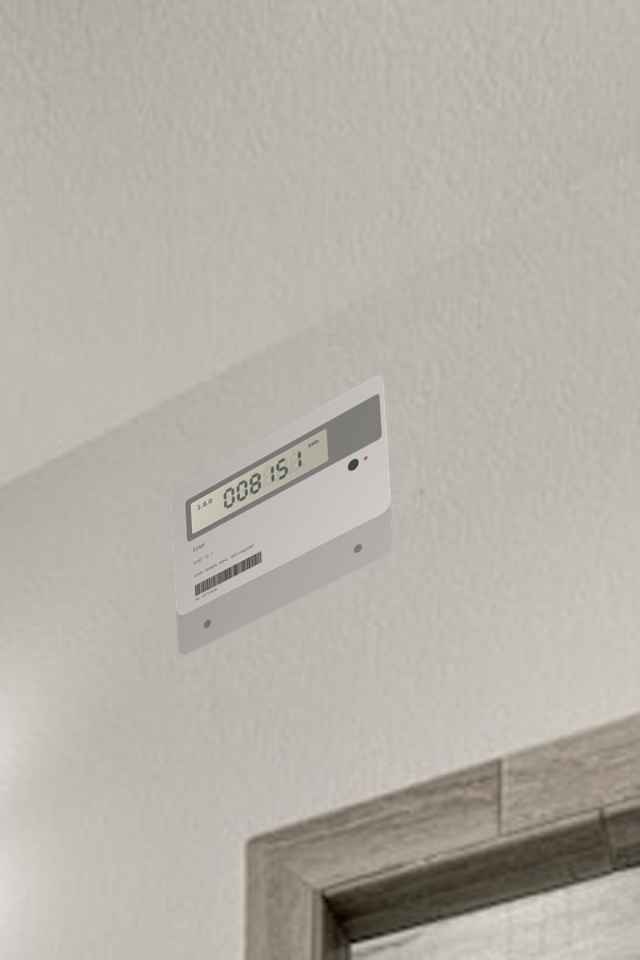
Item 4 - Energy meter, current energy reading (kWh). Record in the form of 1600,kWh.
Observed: 8151,kWh
